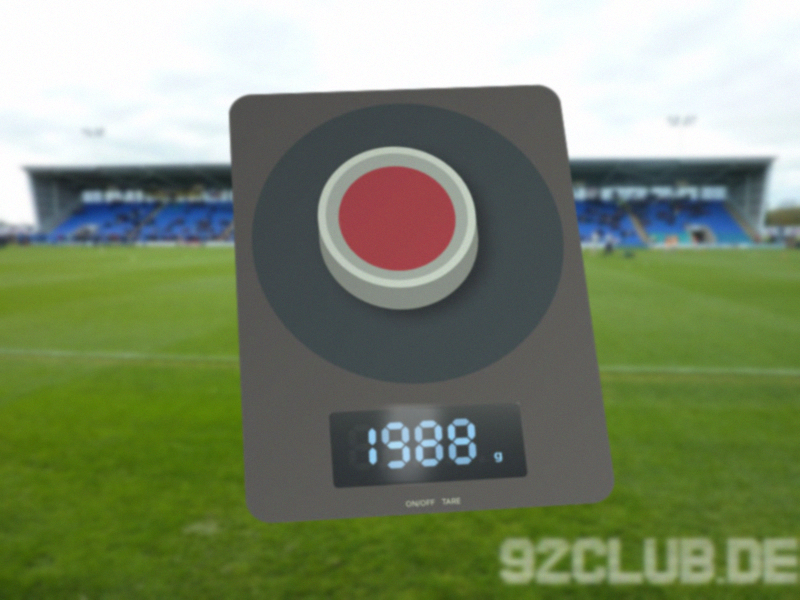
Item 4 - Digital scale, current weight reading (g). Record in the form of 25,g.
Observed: 1988,g
